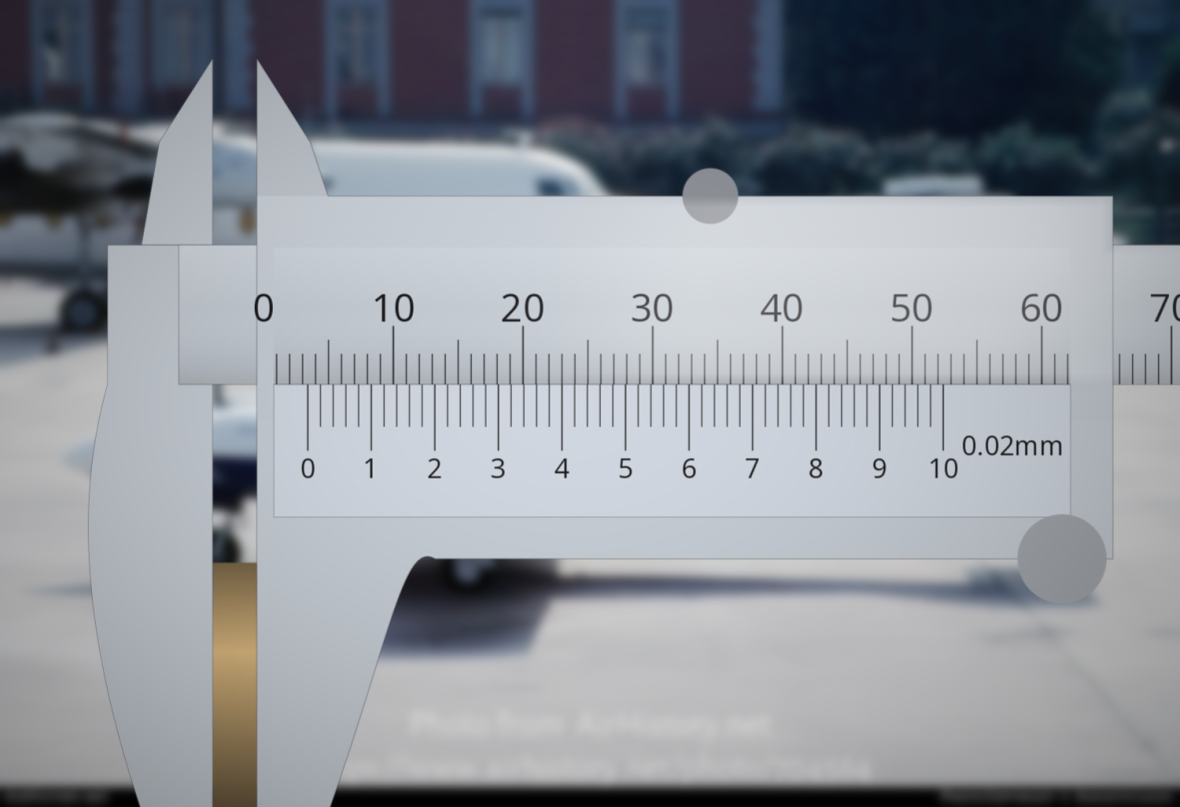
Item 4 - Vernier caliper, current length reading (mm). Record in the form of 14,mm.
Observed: 3.4,mm
